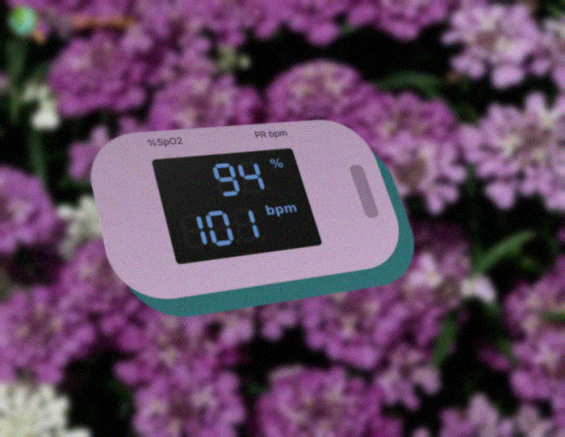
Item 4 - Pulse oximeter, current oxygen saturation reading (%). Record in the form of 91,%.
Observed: 94,%
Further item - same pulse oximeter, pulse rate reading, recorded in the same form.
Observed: 101,bpm
